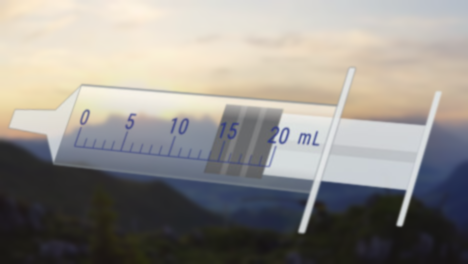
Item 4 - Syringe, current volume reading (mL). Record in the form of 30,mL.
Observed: 14,mL
